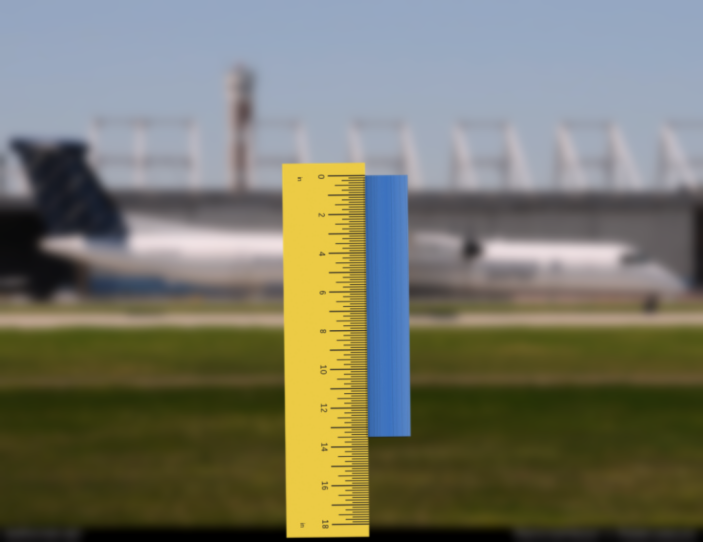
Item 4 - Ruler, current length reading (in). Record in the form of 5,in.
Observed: 13.5,in
